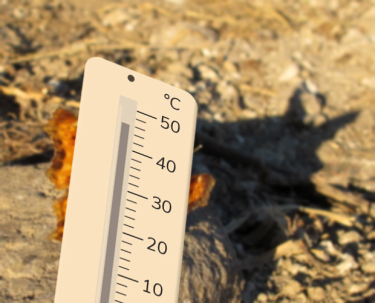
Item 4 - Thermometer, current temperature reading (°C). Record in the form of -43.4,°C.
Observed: 46,°C
